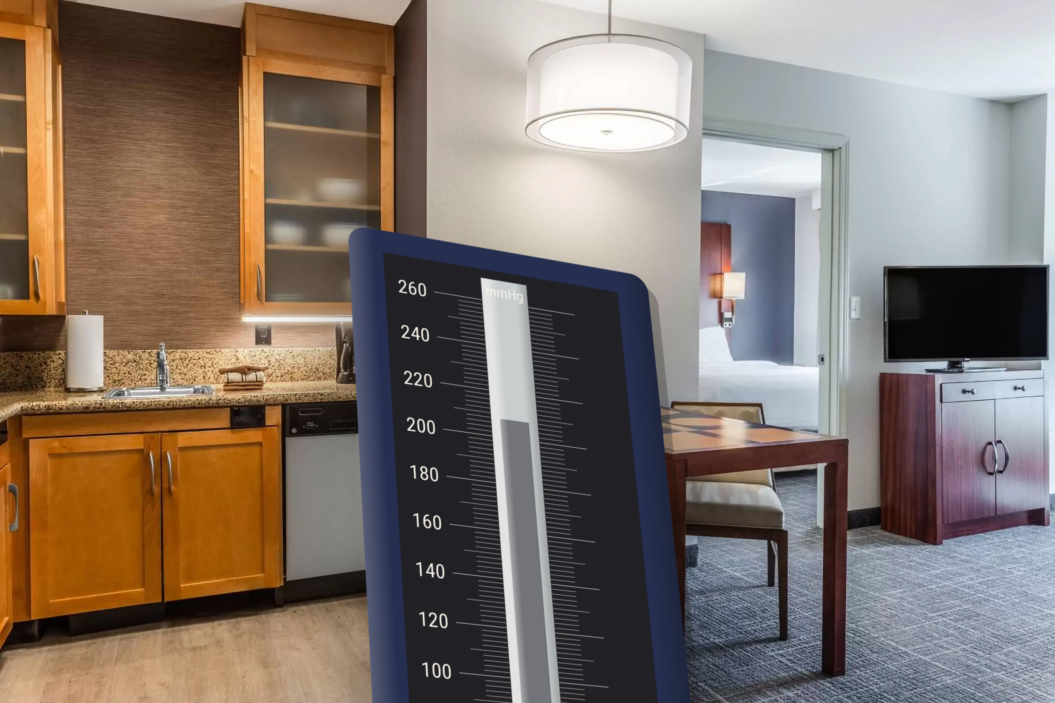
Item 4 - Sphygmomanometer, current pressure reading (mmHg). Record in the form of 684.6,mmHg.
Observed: 208,mmHg
